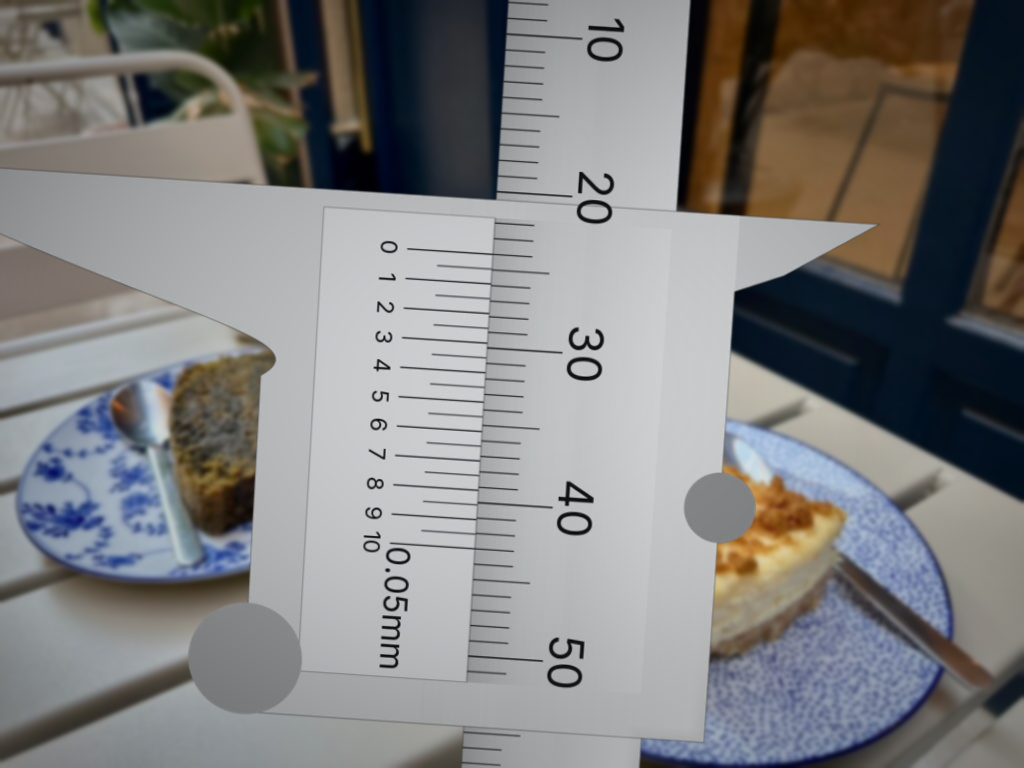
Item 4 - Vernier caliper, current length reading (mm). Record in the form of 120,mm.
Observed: 24.0,mm
